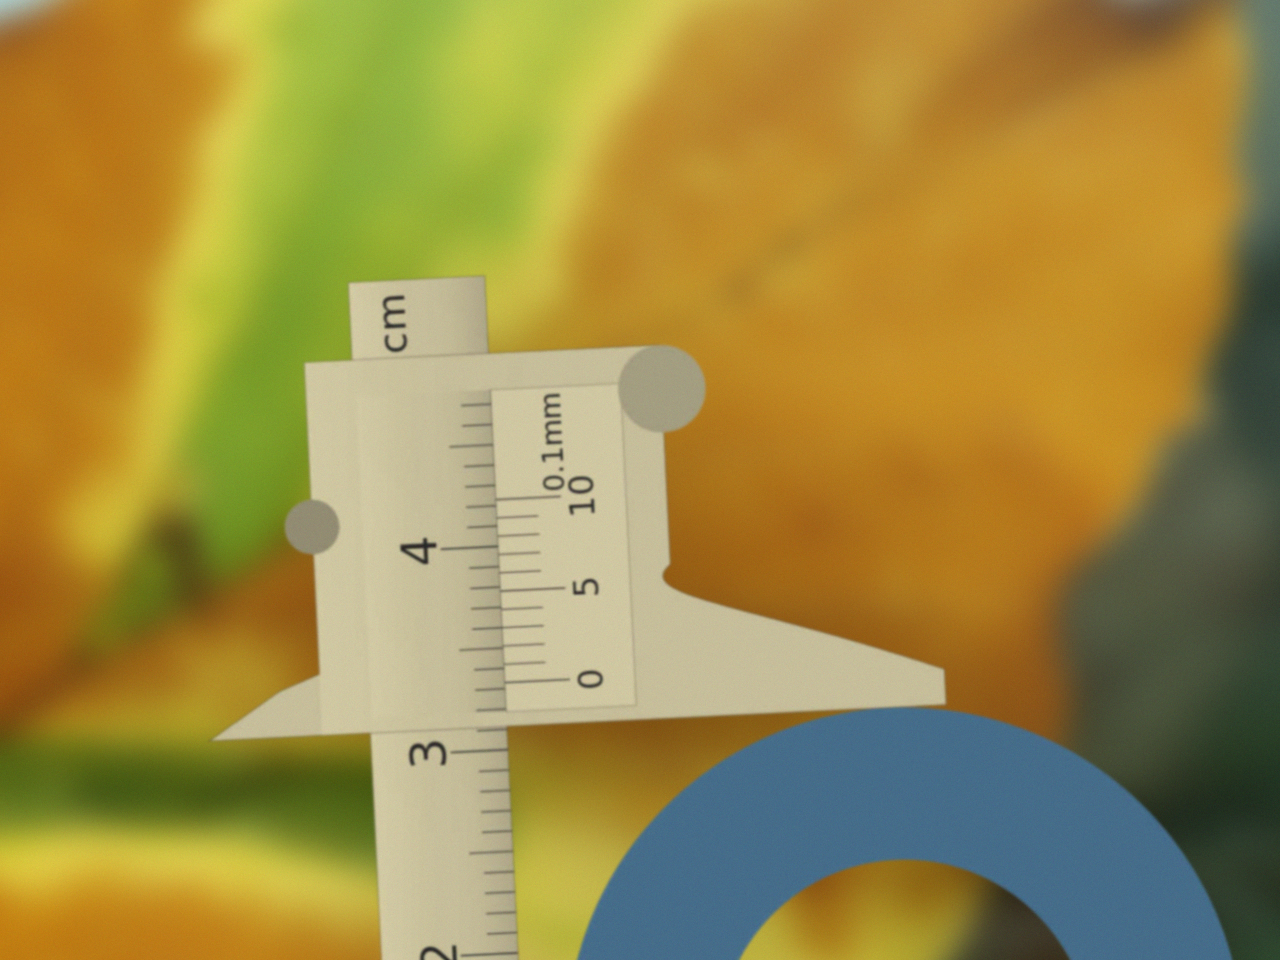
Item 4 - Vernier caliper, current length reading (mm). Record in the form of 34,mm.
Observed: 33.3,mm
